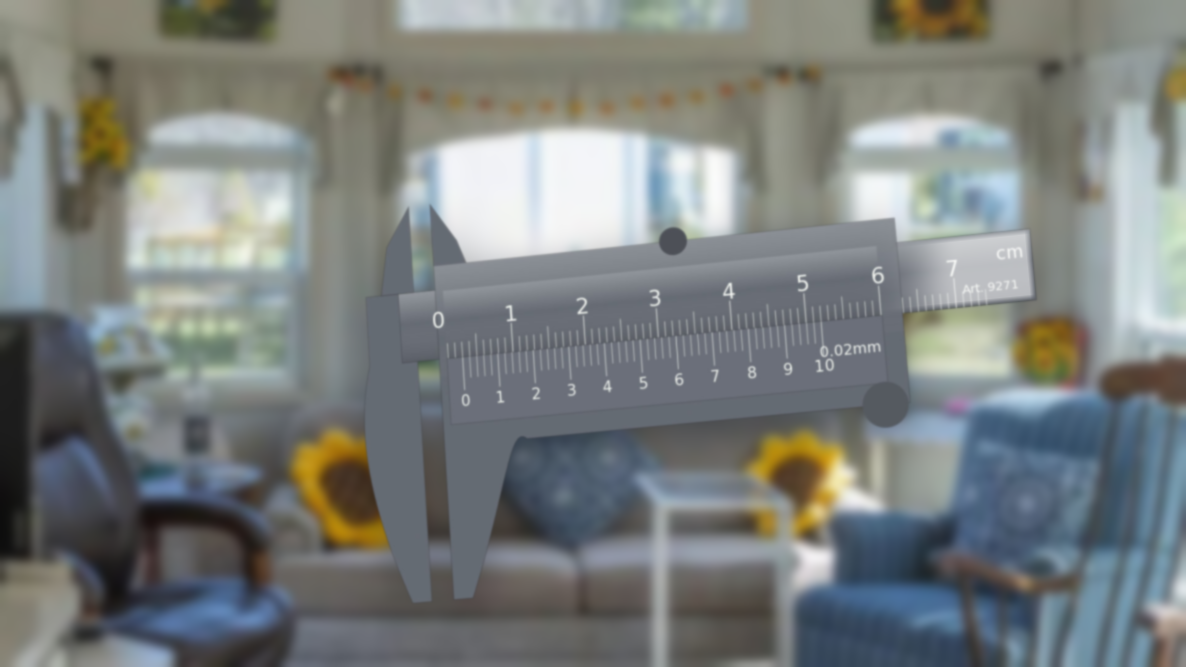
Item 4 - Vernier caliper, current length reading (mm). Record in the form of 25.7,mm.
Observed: 3.0,mm
